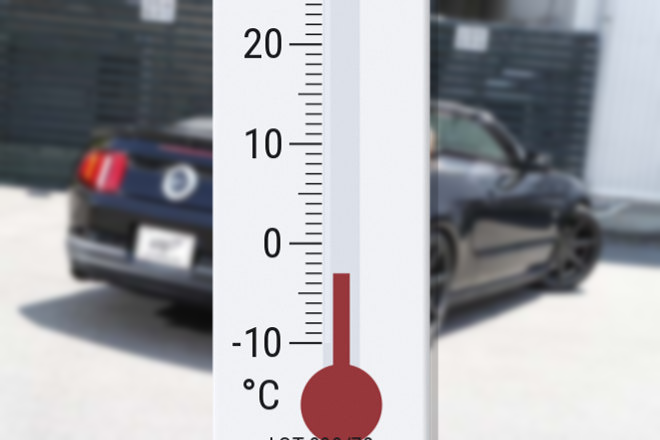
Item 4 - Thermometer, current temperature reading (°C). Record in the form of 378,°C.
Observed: -3,°C
